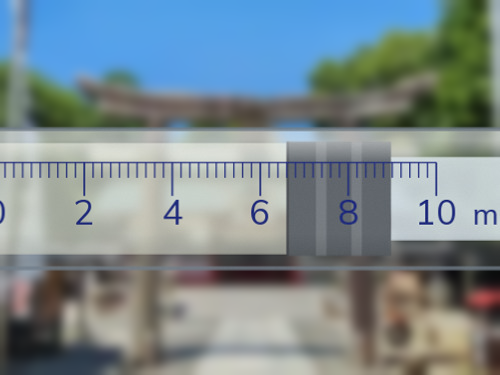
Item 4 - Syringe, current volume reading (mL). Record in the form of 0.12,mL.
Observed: 6.6,mL
